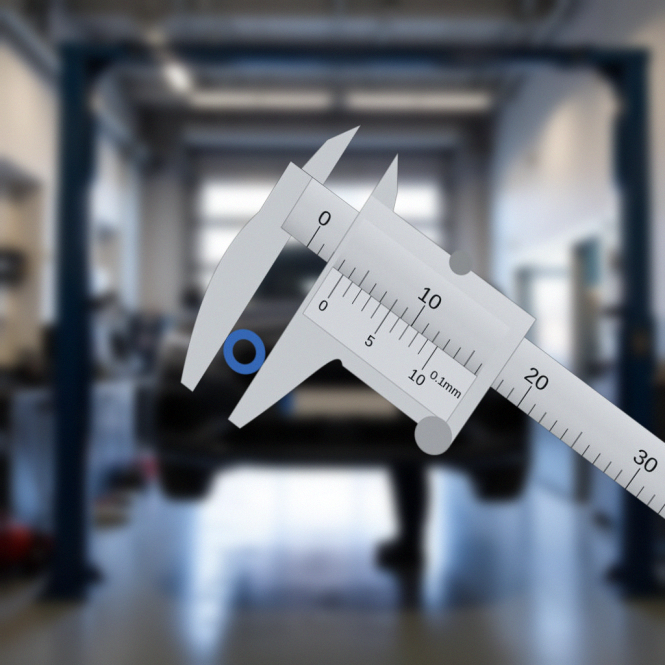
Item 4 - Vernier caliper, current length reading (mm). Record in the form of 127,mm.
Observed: 3.5,mm
